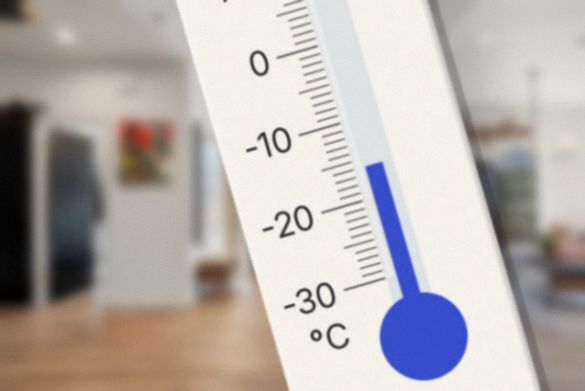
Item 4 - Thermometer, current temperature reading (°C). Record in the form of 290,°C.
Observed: -16,°C
